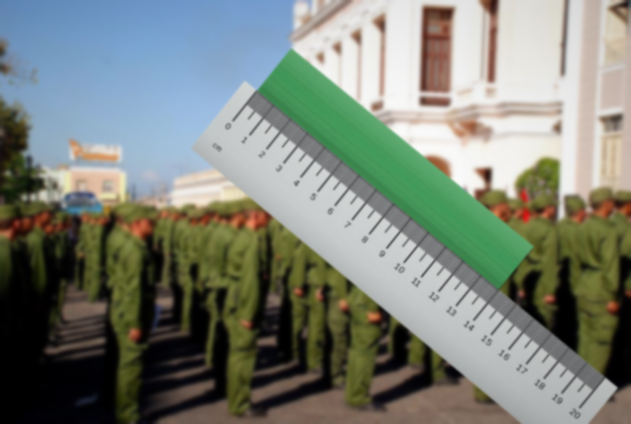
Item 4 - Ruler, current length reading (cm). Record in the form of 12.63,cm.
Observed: 14,cm
